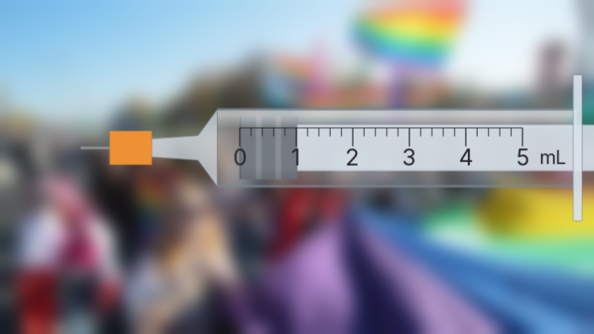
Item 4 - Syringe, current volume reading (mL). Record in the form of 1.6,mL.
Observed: 0,mL
